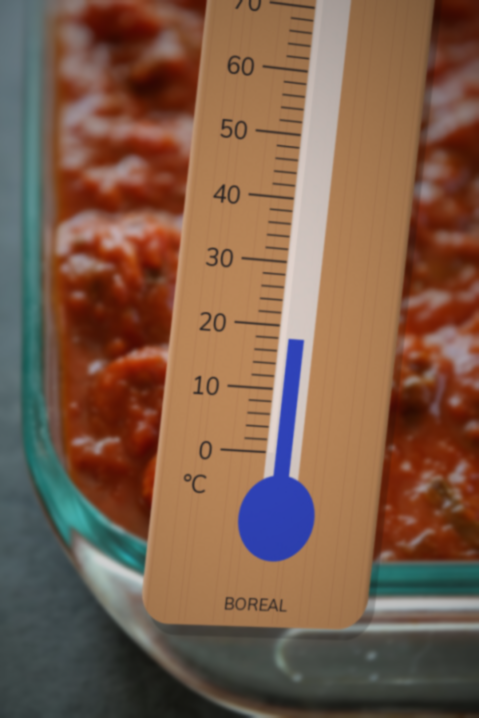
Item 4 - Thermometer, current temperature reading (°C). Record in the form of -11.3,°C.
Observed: 18,°C
